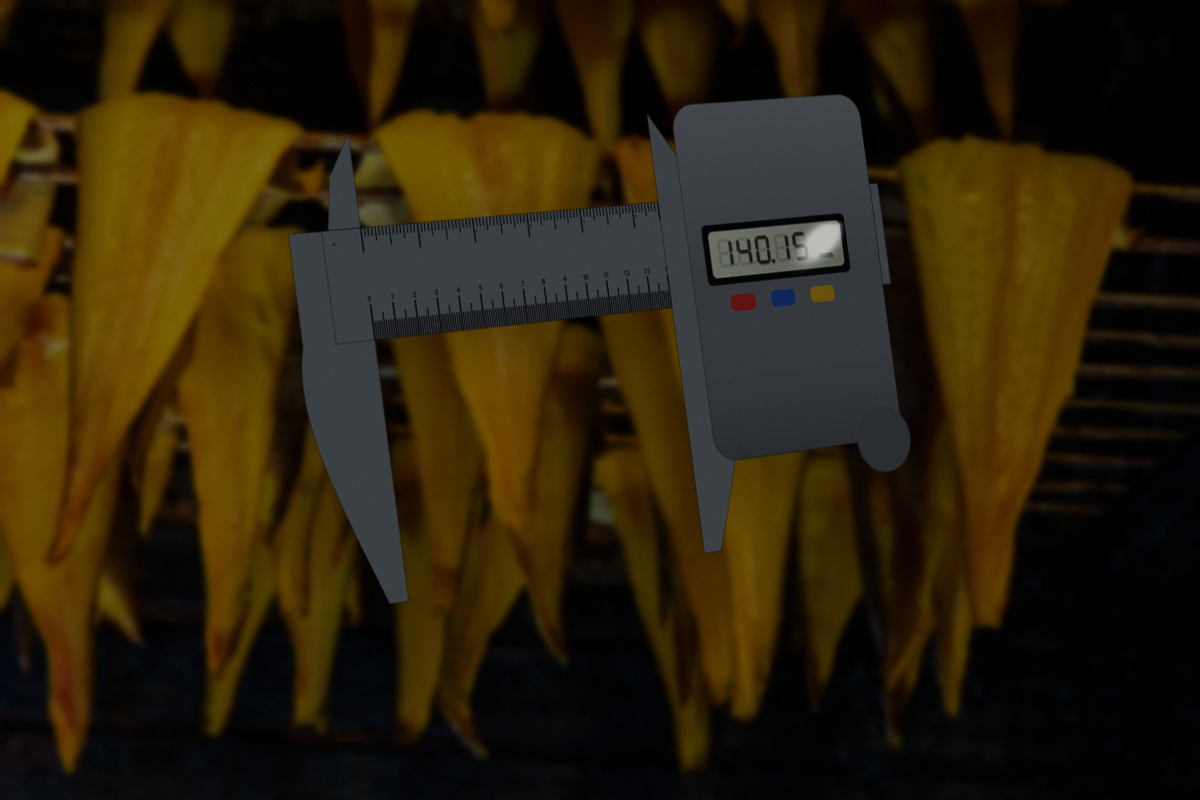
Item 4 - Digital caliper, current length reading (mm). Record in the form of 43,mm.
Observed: 140.15,mm
